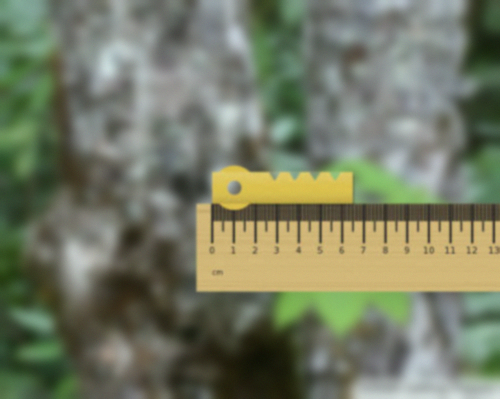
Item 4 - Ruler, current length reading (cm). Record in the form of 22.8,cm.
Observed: 6.5,cm
